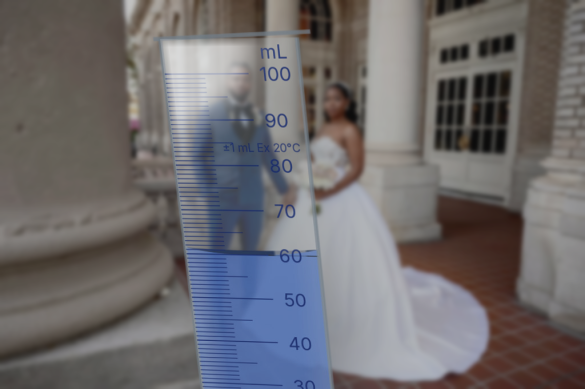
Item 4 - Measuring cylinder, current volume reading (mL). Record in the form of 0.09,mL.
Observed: 60,mL
